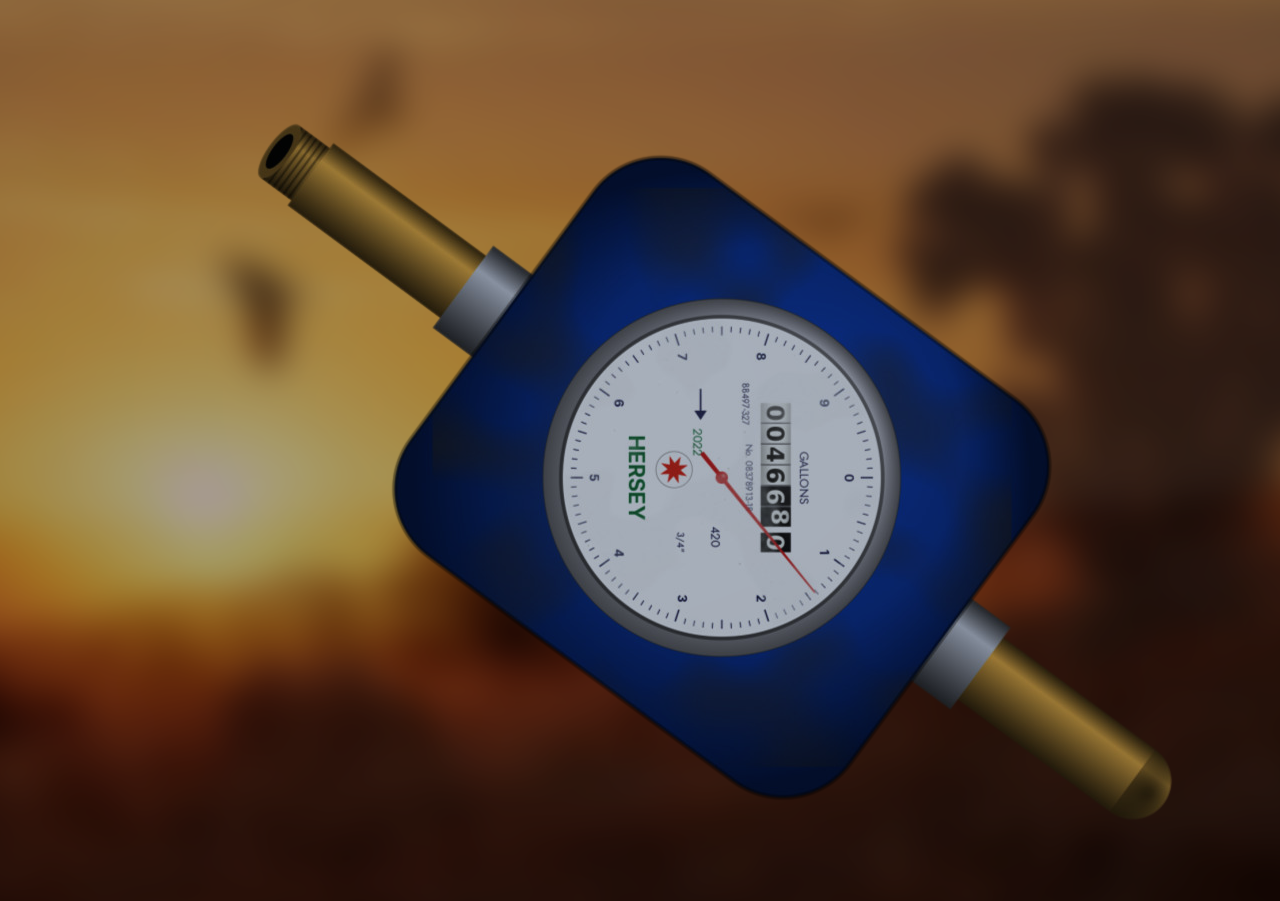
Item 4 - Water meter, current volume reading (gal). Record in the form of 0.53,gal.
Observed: 46681.4,gal
